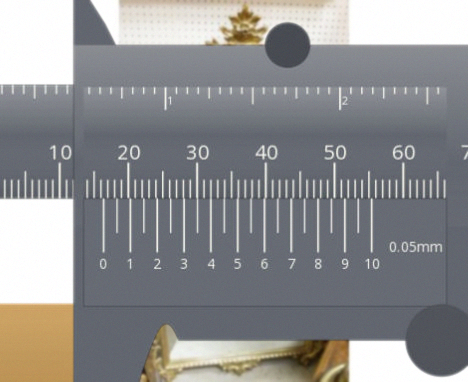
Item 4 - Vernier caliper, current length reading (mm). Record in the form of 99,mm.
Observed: 16.4,mm
